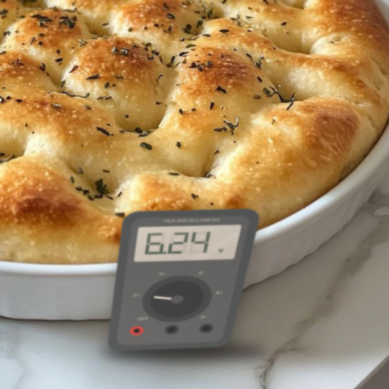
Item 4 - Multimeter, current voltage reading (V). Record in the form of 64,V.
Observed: 6.24,V
